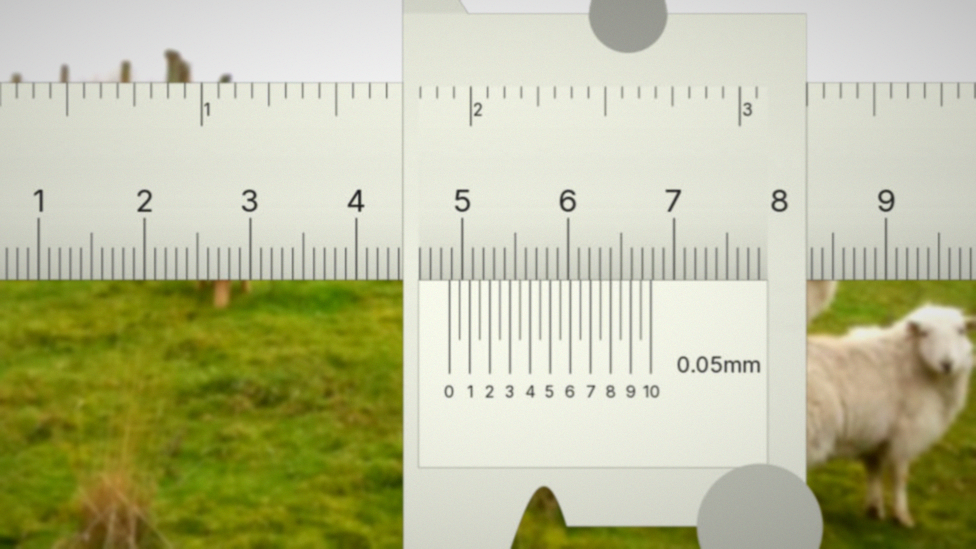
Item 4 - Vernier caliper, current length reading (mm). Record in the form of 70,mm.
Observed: 48.8,mm
